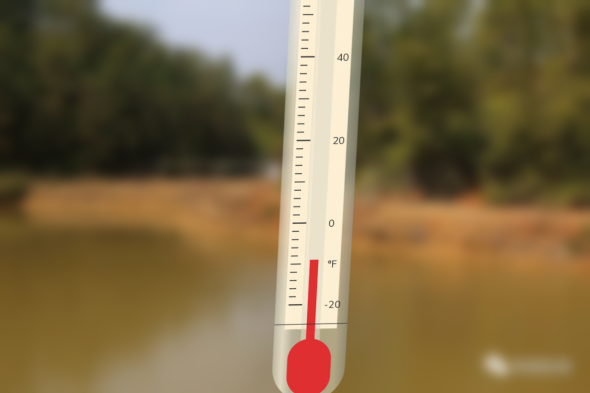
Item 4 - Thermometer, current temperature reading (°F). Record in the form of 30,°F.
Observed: -9,°F
